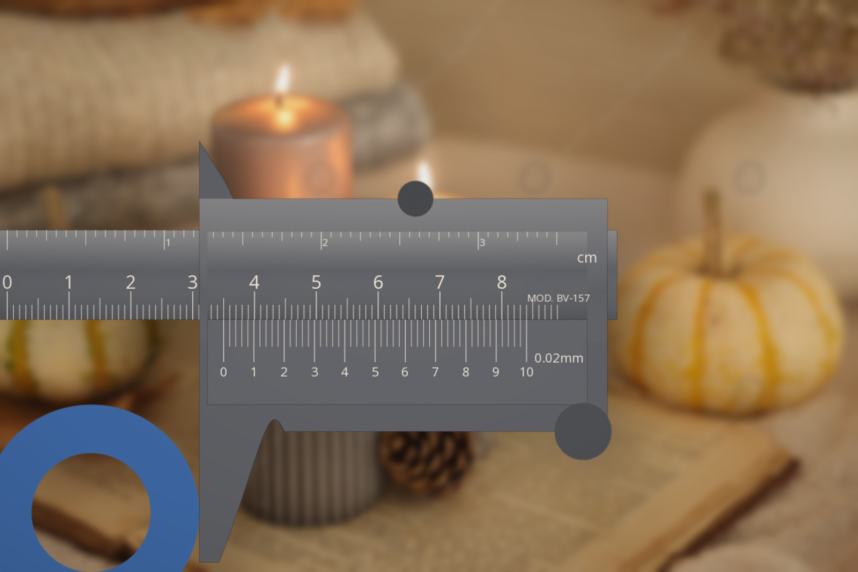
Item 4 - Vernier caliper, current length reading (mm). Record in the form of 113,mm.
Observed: 35.0,mm
